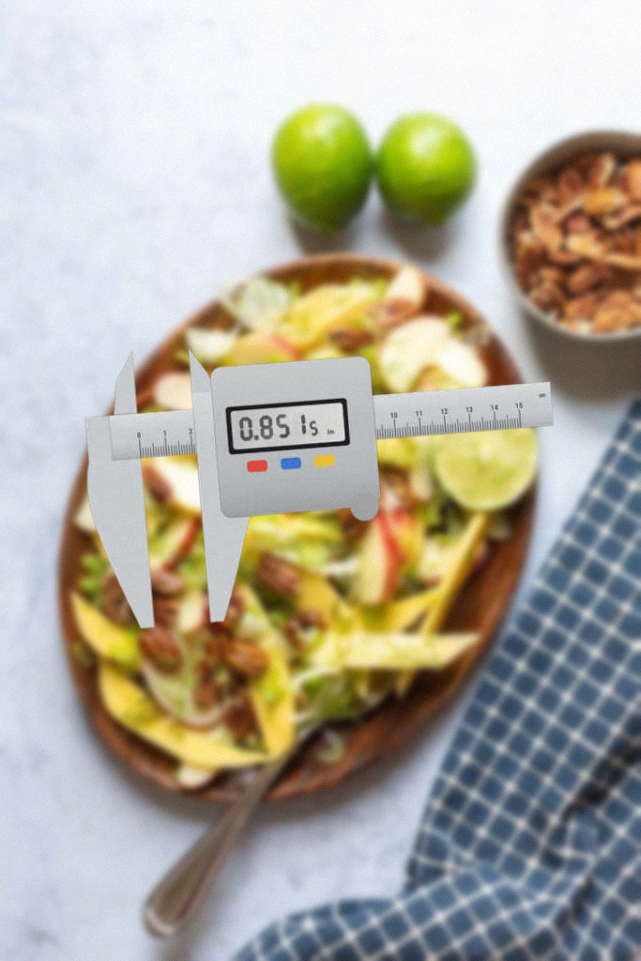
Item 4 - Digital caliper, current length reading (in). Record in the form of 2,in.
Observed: 0.8515,in
